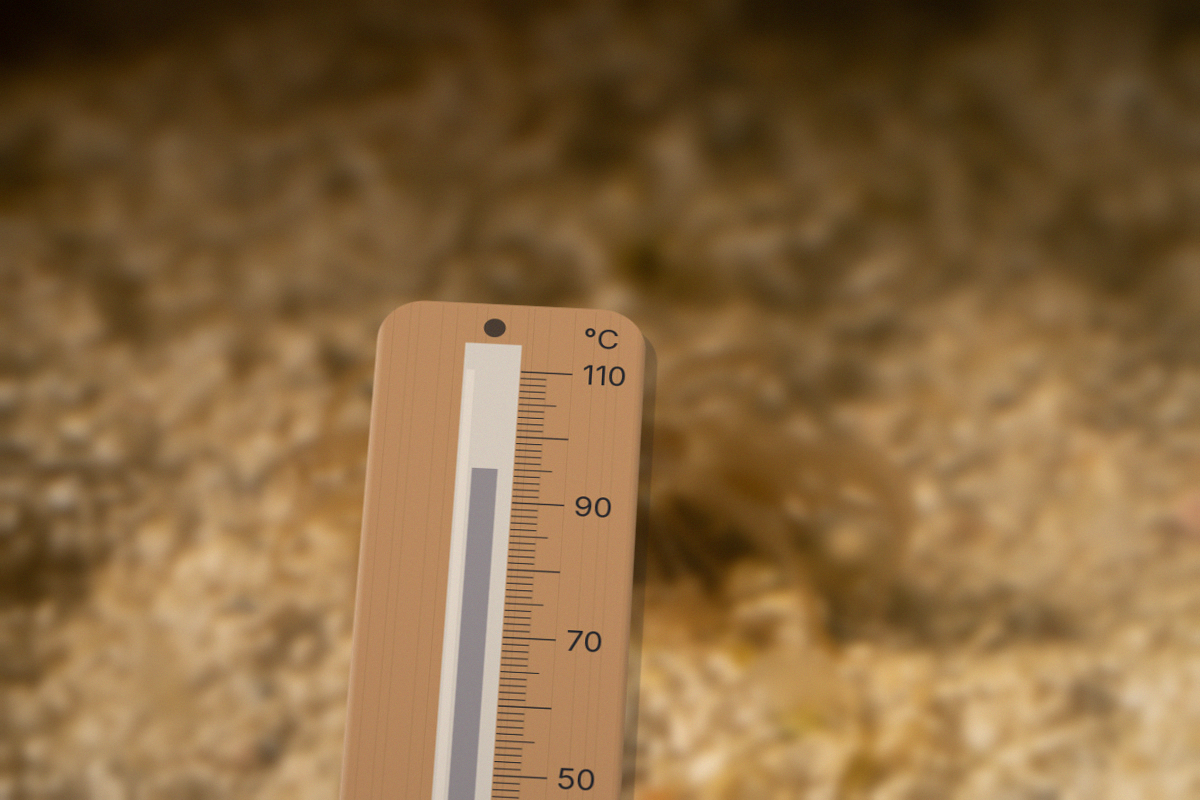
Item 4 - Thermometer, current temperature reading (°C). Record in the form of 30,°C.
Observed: 95,°C
